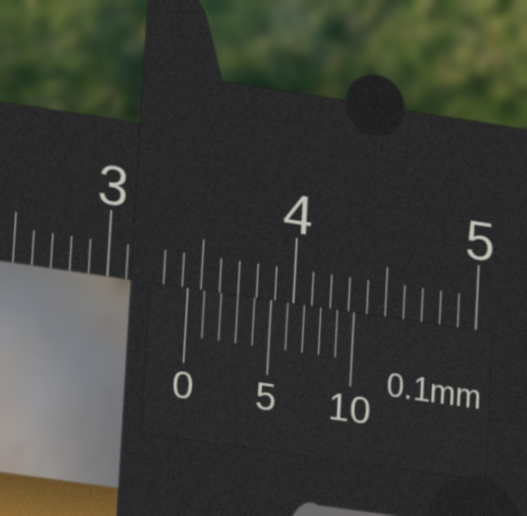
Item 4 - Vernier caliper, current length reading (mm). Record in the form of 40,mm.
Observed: 34.3,mm
